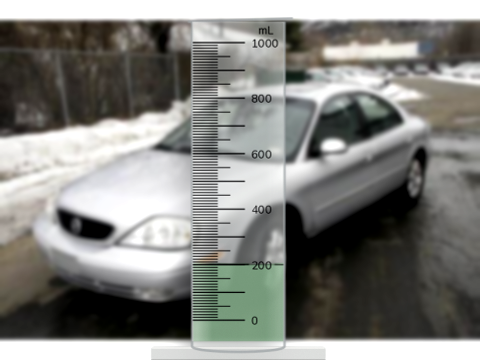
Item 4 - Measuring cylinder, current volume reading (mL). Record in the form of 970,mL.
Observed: 200,mL
